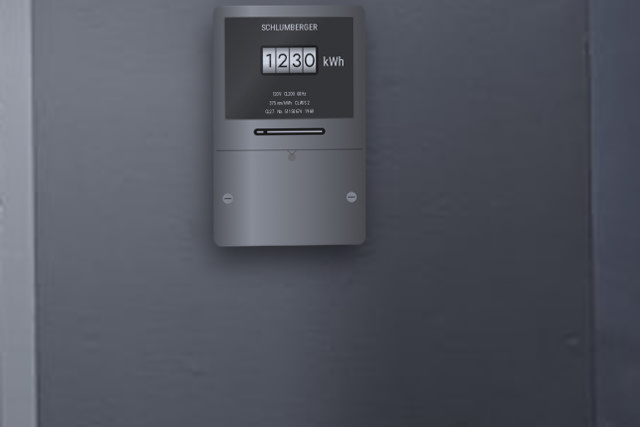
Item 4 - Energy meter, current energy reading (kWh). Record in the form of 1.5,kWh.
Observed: 1230,kWh
